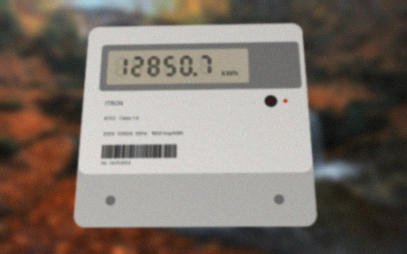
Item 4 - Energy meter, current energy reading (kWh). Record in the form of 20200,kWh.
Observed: 12850.7,kWh
